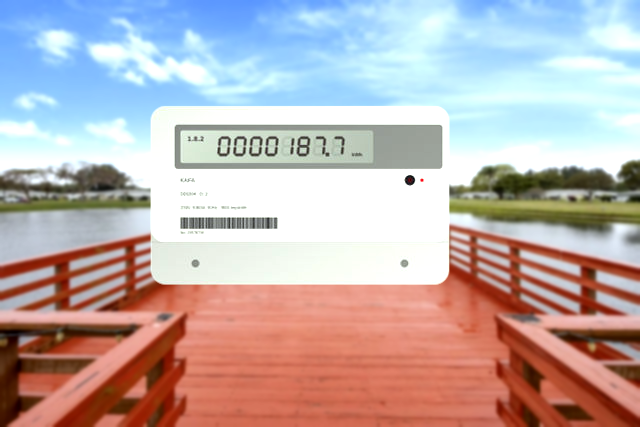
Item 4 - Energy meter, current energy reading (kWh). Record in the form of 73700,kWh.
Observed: 187.7,kWh
